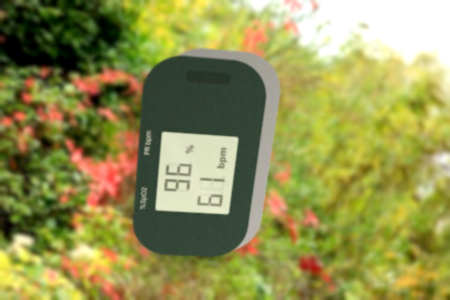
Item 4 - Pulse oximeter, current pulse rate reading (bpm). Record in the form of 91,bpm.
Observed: 61,bpm
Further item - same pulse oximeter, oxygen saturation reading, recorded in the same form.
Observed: 96,%
